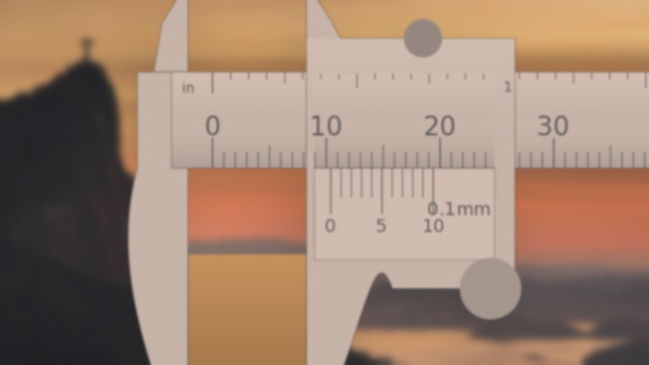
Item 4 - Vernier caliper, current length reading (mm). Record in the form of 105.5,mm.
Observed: 10.4,mm
